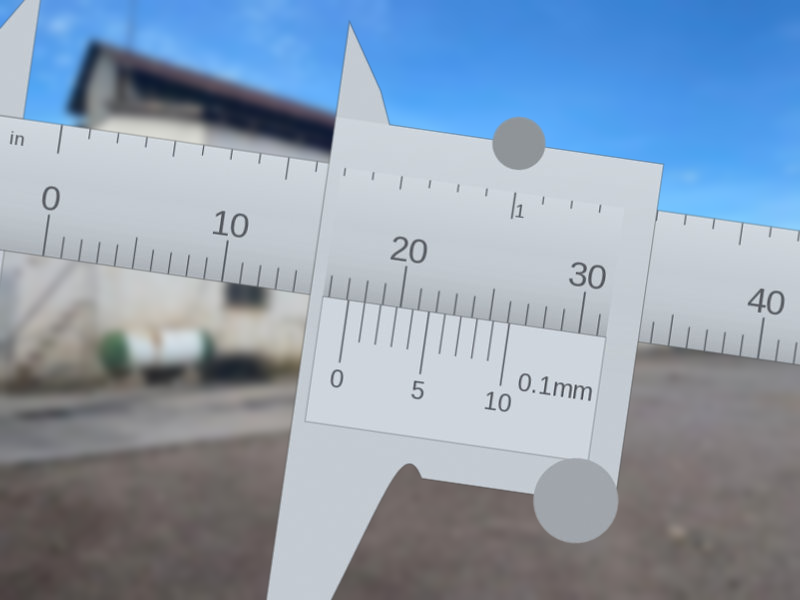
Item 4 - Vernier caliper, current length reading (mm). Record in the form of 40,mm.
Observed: 17.1,mm
